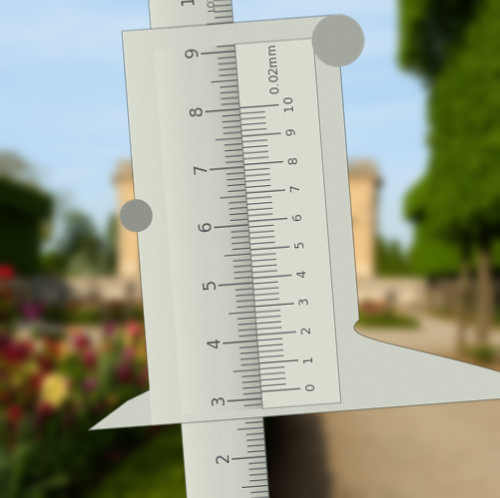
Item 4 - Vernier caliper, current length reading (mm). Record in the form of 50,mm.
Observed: 31.2,mm
